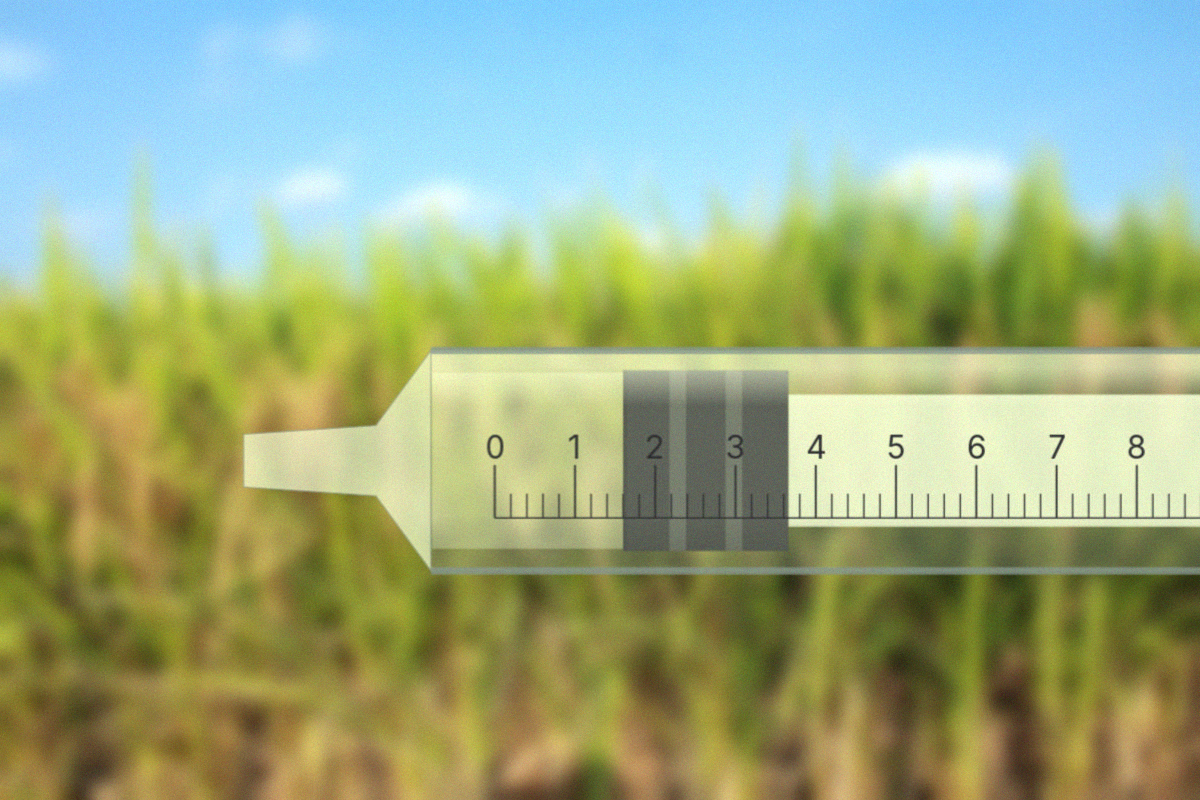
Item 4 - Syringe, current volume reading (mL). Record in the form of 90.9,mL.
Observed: 1.6,mL
